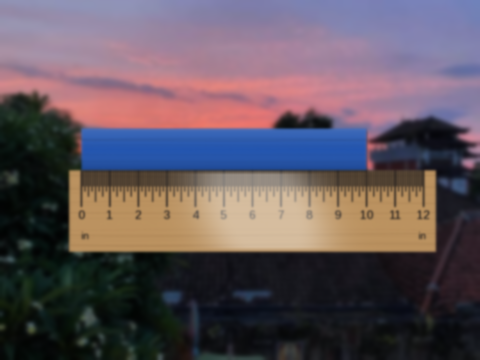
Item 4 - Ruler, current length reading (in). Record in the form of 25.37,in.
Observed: 10,in
